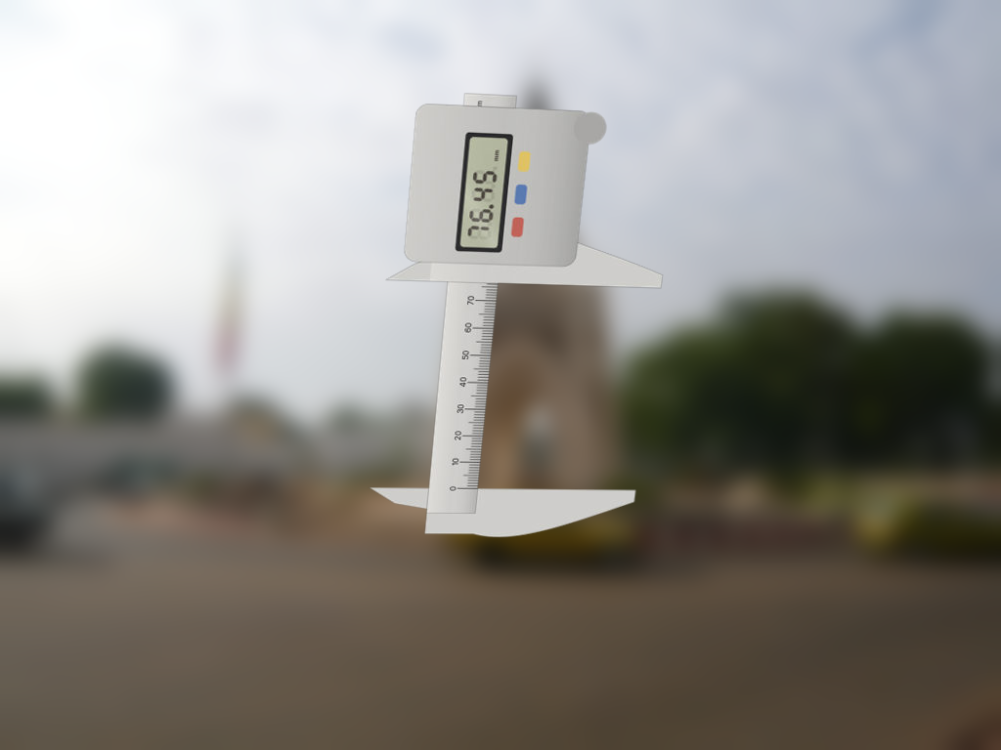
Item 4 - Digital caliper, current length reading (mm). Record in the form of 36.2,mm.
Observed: 76.45,mm
